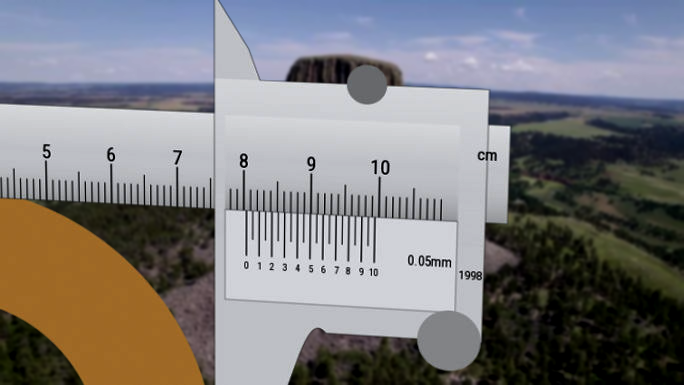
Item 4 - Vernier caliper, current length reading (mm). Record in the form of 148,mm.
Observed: 80.4,mm
